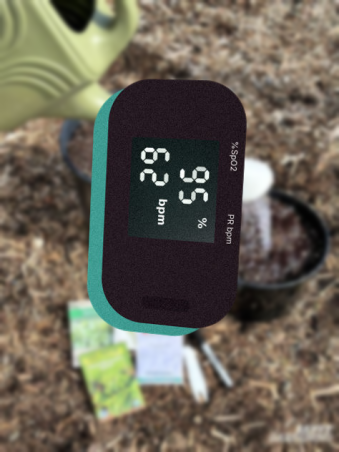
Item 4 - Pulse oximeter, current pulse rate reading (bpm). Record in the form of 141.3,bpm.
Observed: 62,bpm
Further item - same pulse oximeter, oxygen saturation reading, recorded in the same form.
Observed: 95,%
